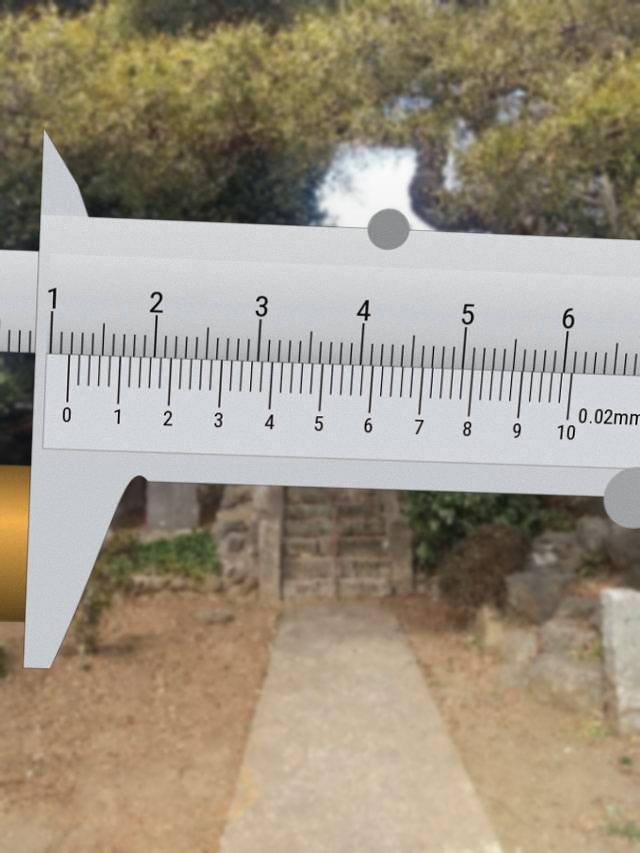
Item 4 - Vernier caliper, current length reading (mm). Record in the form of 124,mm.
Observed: 11.8,mm
